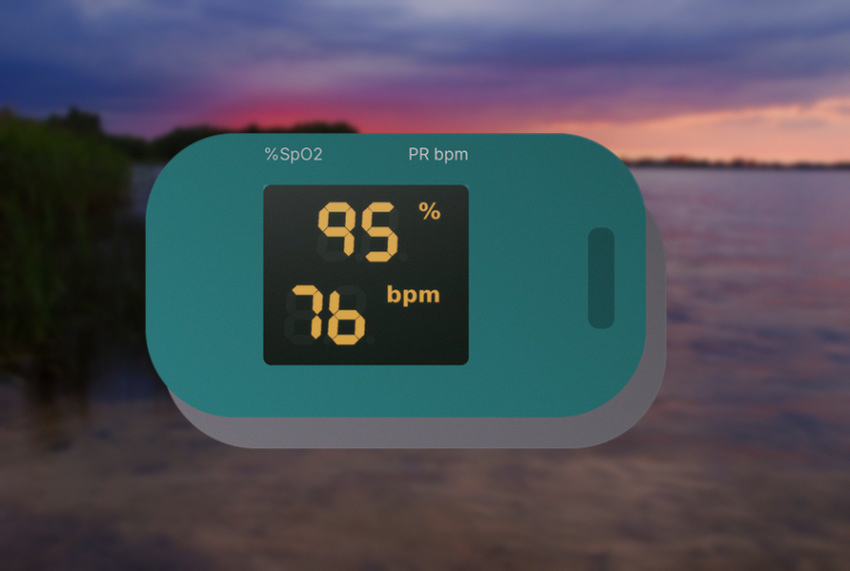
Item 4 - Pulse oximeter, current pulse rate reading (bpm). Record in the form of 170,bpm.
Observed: 76,bpm
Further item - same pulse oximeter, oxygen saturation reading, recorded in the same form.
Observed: 95,%
